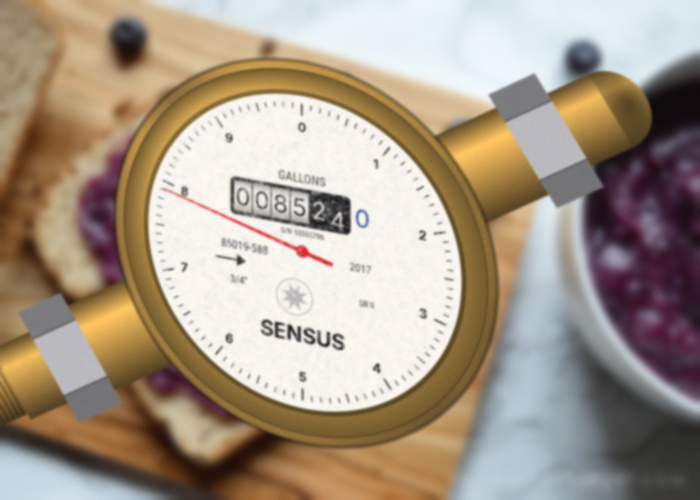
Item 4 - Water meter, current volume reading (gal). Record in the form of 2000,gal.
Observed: 85237.9,gal
